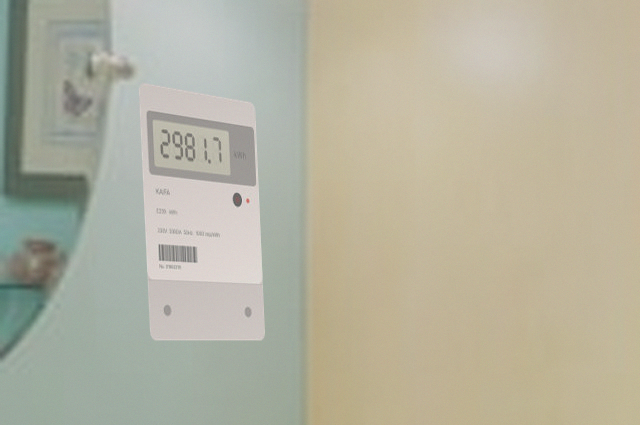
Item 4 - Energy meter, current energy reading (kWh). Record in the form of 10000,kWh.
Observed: 2981.7,kWh
